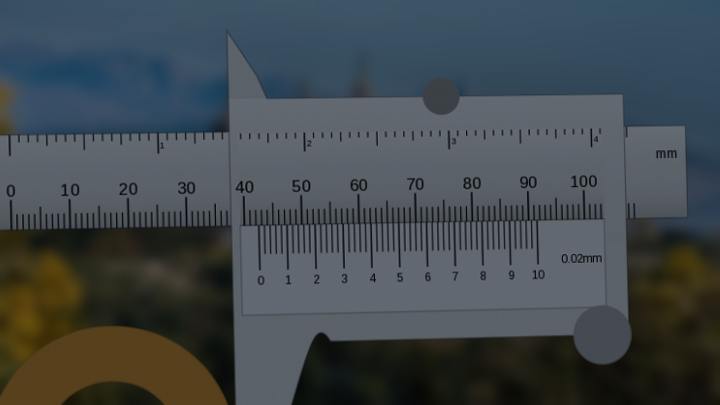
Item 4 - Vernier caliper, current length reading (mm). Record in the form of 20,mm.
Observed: 42.5,mm
